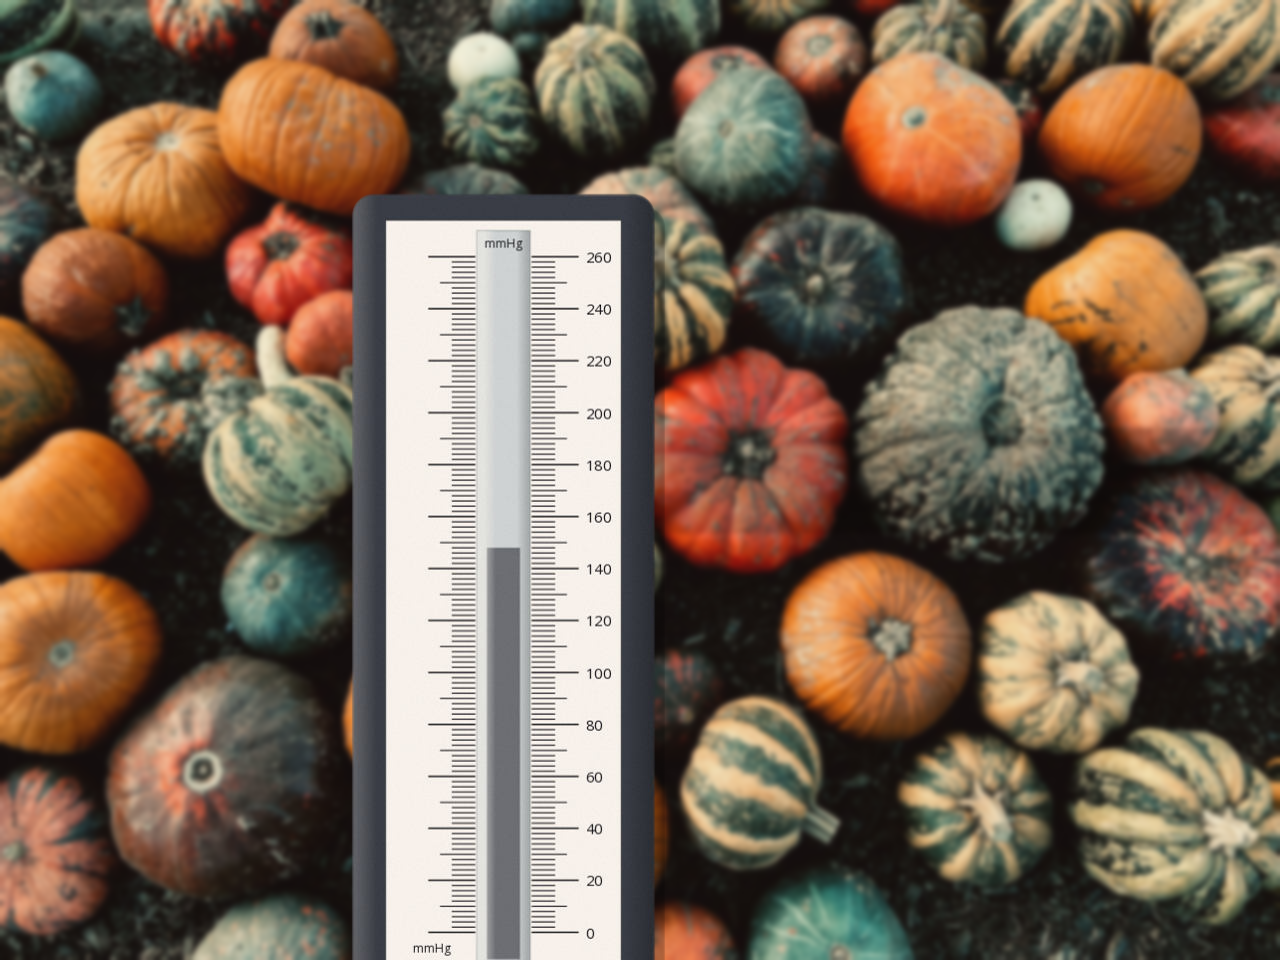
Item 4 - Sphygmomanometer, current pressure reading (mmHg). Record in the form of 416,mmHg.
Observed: 148,mmHg
